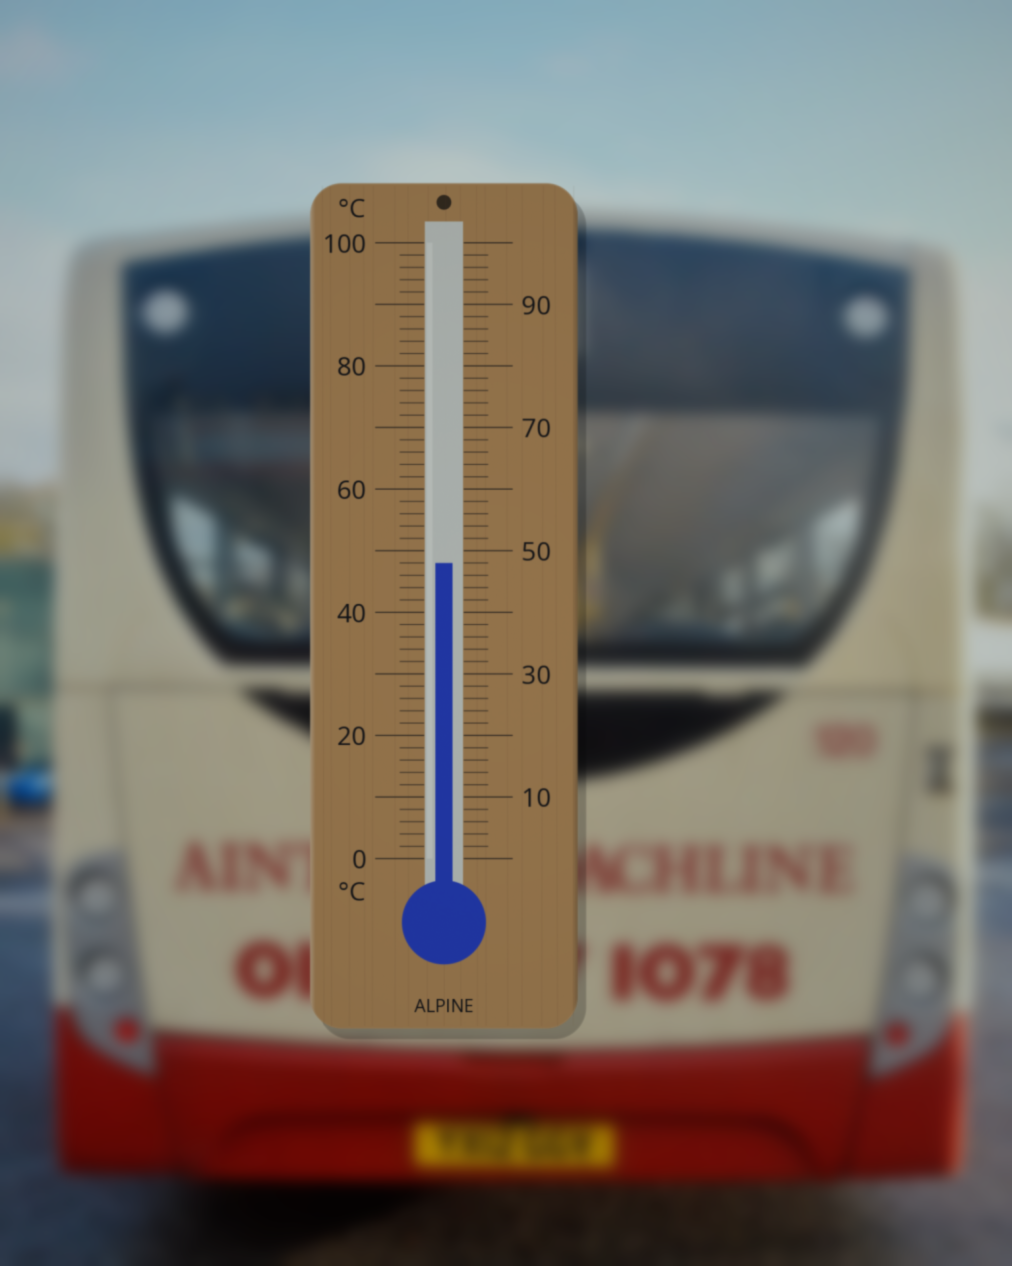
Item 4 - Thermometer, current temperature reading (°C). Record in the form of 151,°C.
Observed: 48,°C
